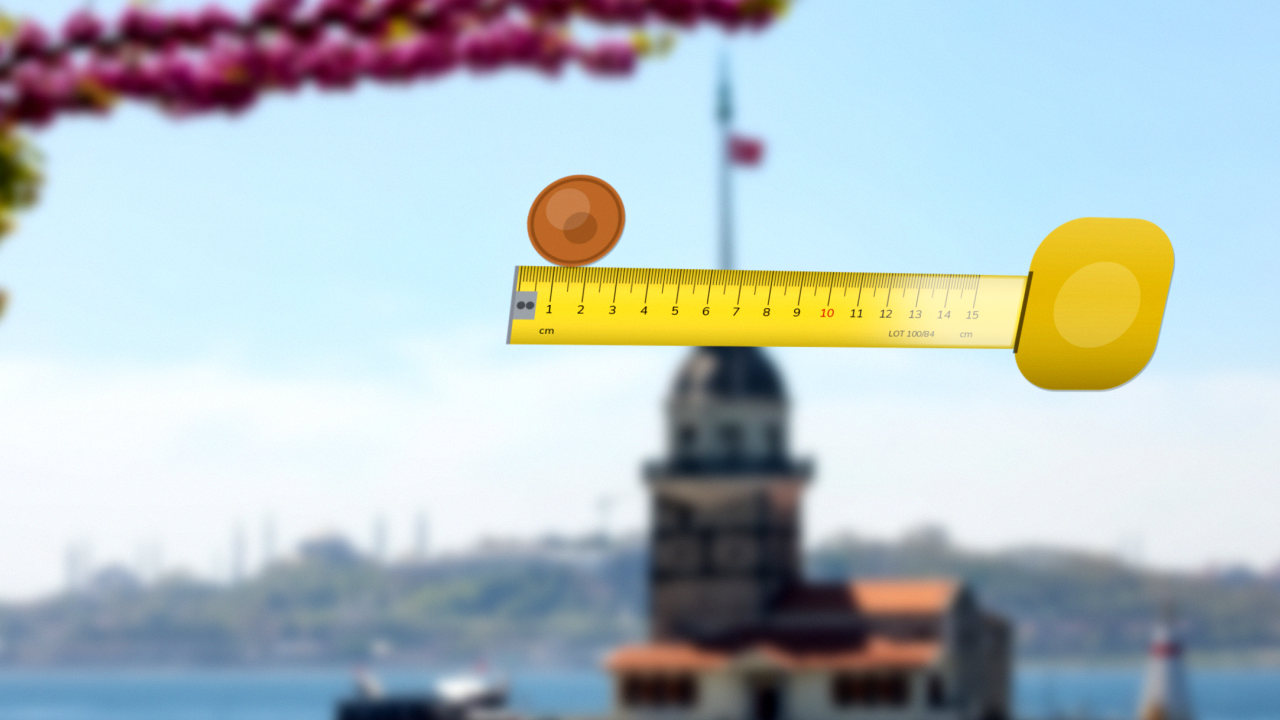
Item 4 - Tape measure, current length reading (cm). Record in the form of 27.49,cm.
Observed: 3,cm
